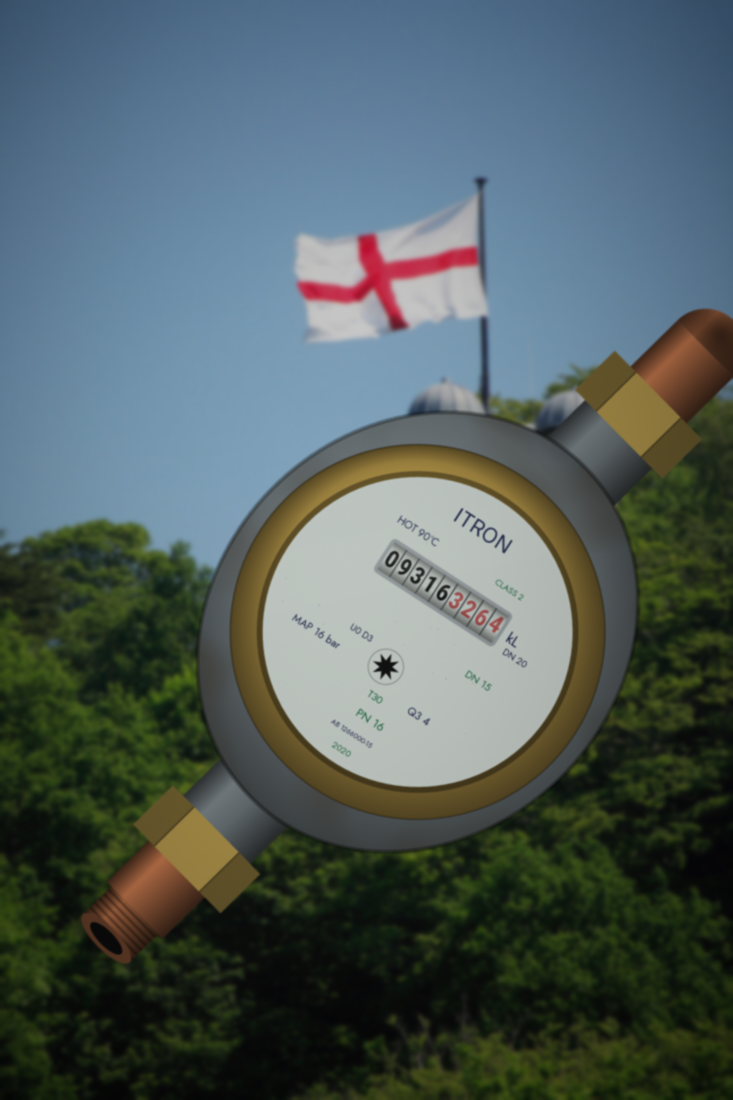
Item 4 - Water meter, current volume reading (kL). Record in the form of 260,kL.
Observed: 9316.3264,kL
